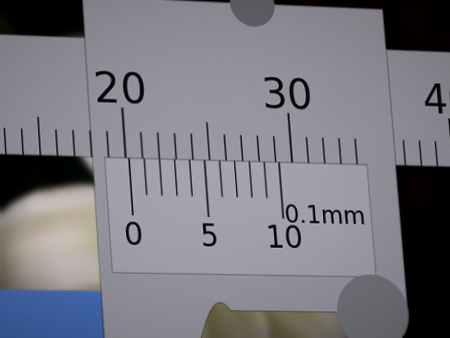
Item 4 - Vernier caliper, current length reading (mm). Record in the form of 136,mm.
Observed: 20.2,mm
